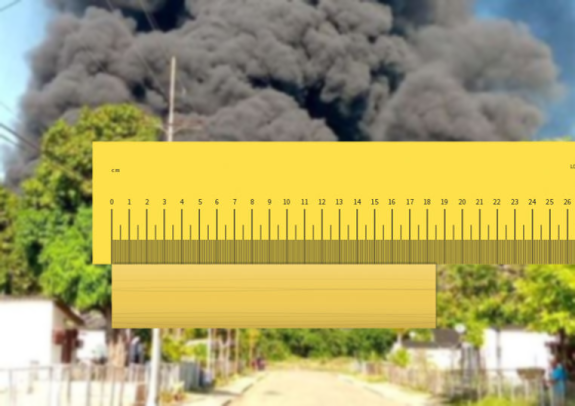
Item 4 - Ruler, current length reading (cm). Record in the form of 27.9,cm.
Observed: 18.5,cm
